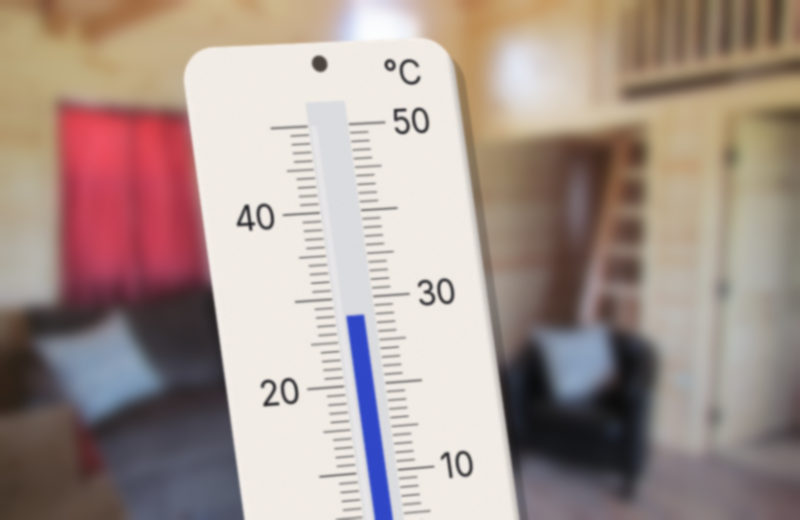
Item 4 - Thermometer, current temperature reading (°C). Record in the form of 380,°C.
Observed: 28,°C
